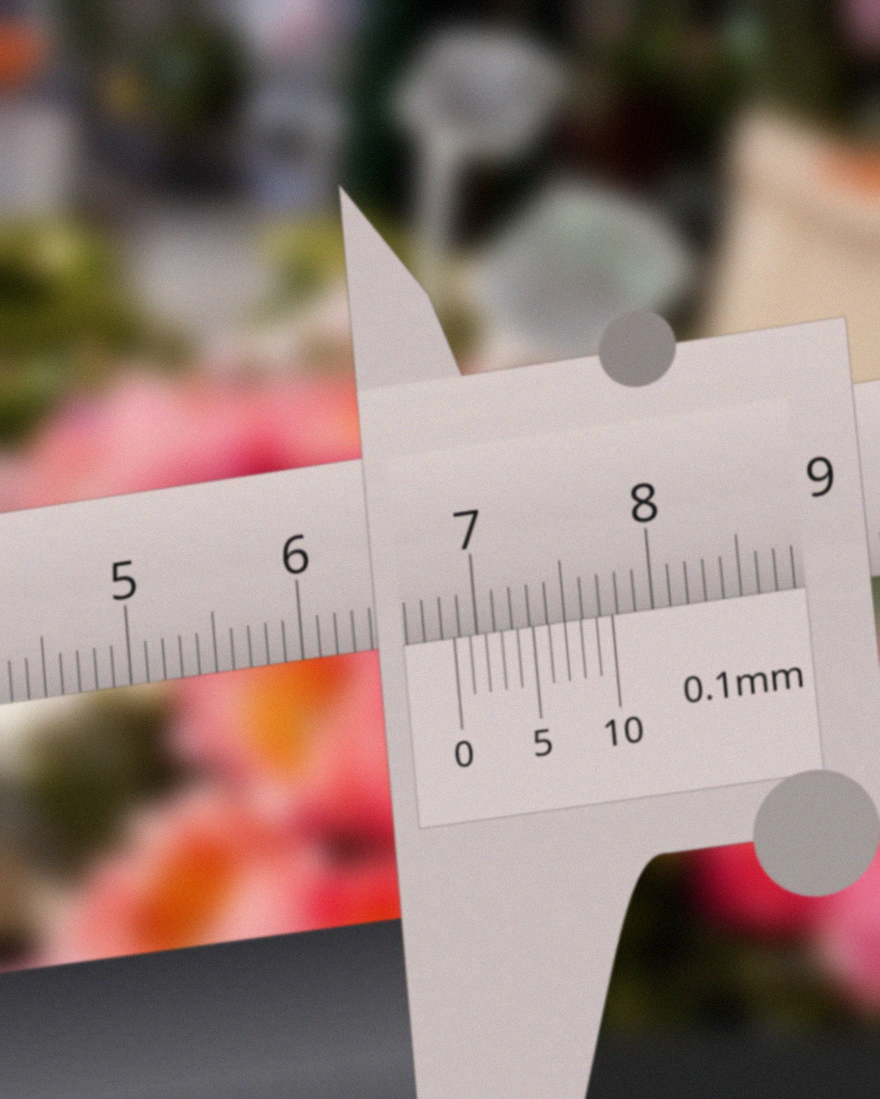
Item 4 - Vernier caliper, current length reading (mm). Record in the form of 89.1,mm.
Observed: 68.7,mm
